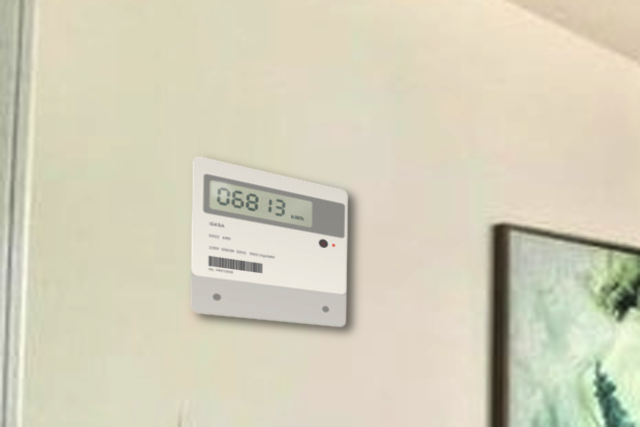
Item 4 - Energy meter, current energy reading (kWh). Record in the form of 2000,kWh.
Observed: 6813,kWh
